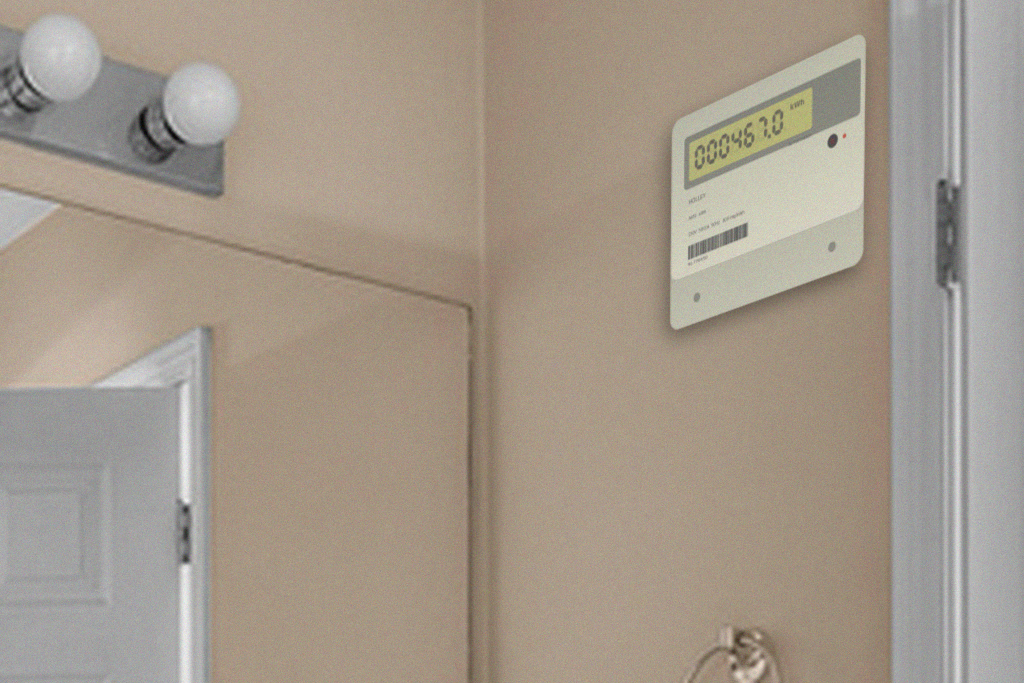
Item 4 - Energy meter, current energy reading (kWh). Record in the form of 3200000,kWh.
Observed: 467.0,kWh
